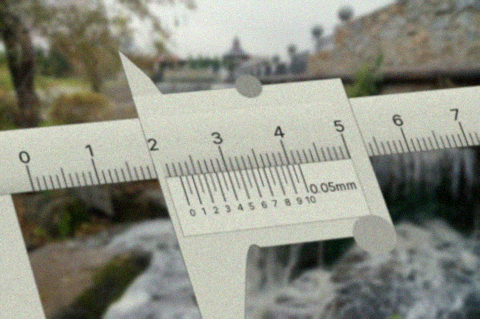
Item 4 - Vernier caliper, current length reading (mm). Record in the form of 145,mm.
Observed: 22.5,mm
